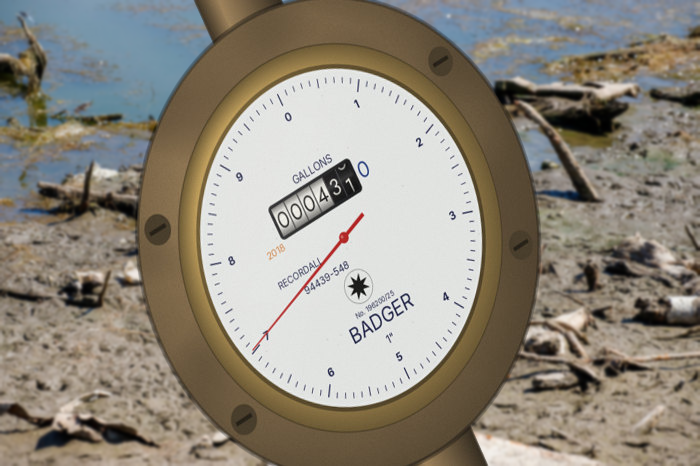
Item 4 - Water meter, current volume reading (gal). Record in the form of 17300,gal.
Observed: 4307.0,gal
